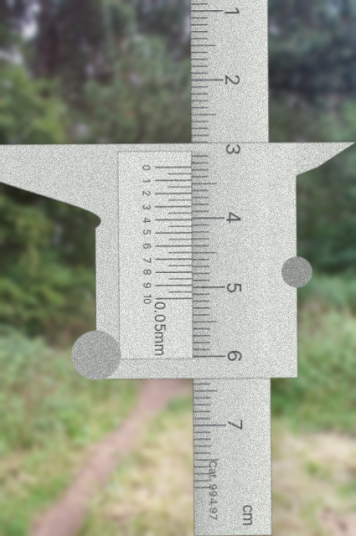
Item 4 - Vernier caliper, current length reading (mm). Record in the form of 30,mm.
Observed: 32.6,mm
